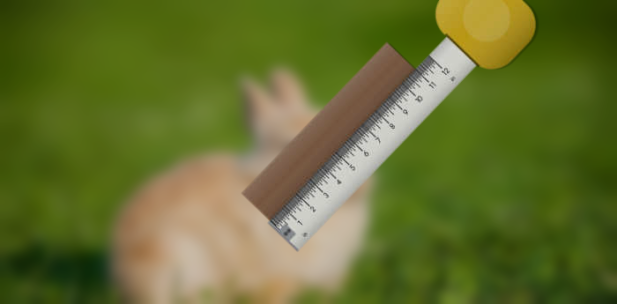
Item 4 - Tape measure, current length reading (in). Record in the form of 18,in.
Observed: 11,in
